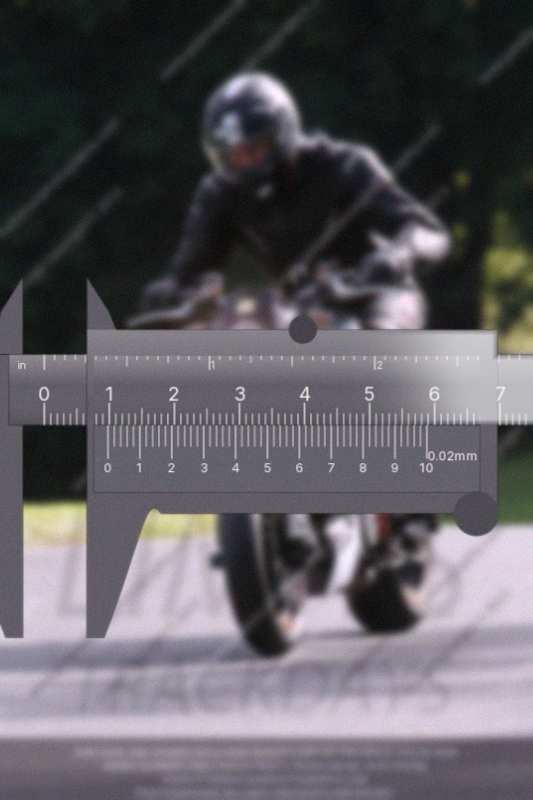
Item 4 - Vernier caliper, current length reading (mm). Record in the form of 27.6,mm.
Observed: 9.8,mm
